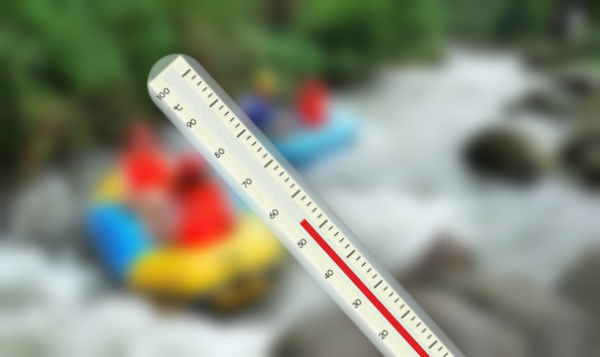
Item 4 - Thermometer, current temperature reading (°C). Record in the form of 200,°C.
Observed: 54,°C
